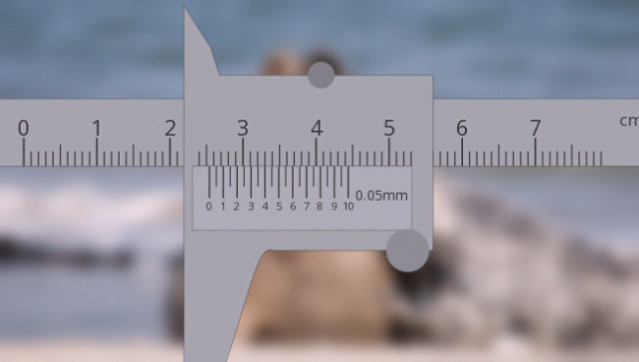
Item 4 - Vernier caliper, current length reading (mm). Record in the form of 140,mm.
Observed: 25.4,mm
